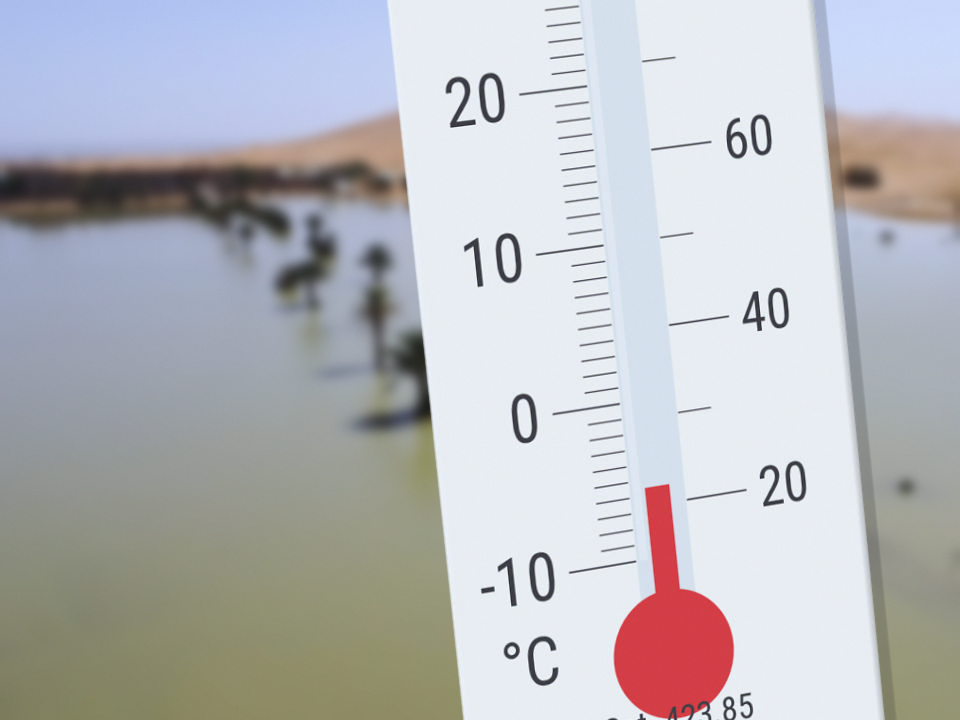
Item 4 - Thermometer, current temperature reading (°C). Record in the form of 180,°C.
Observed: -5.5,°C
